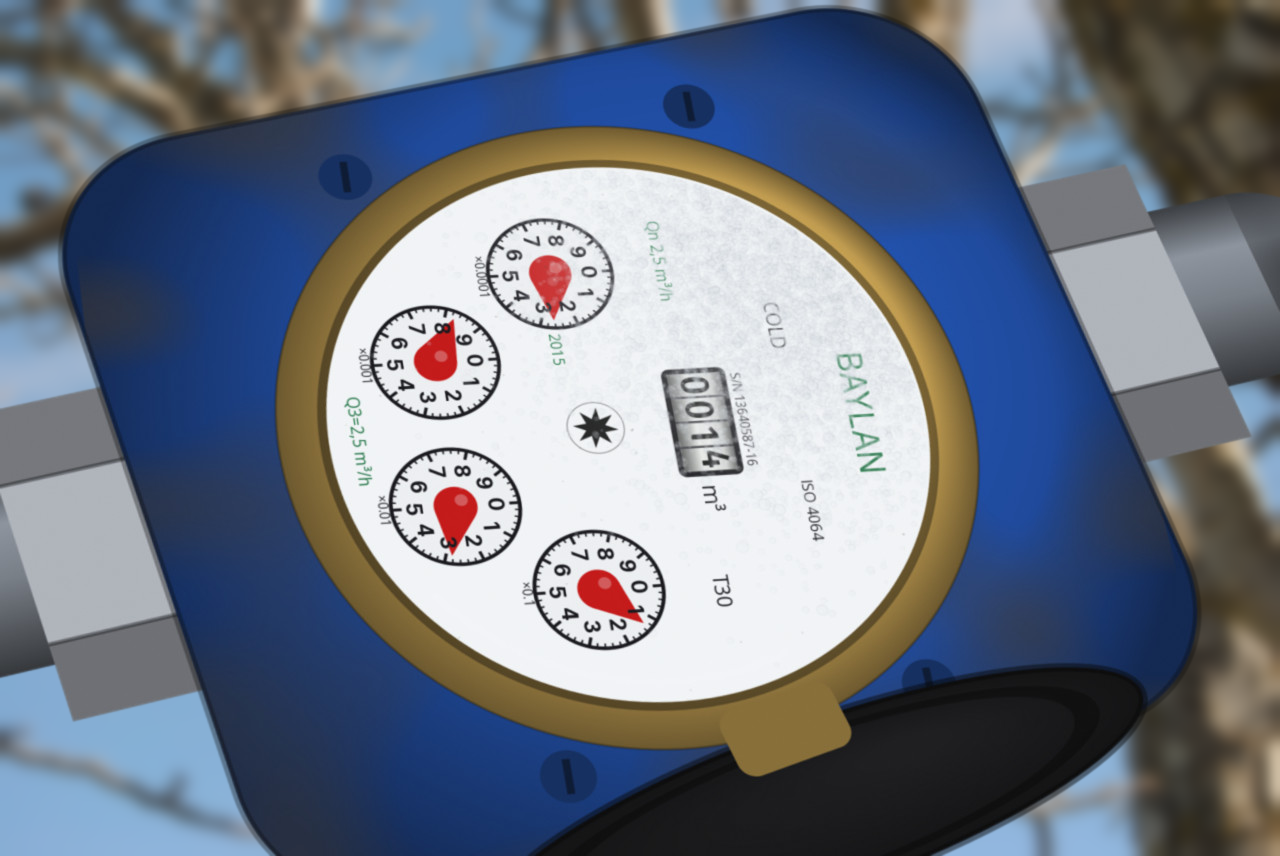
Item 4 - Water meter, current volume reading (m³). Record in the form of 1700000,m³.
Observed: 14.1282,m³
